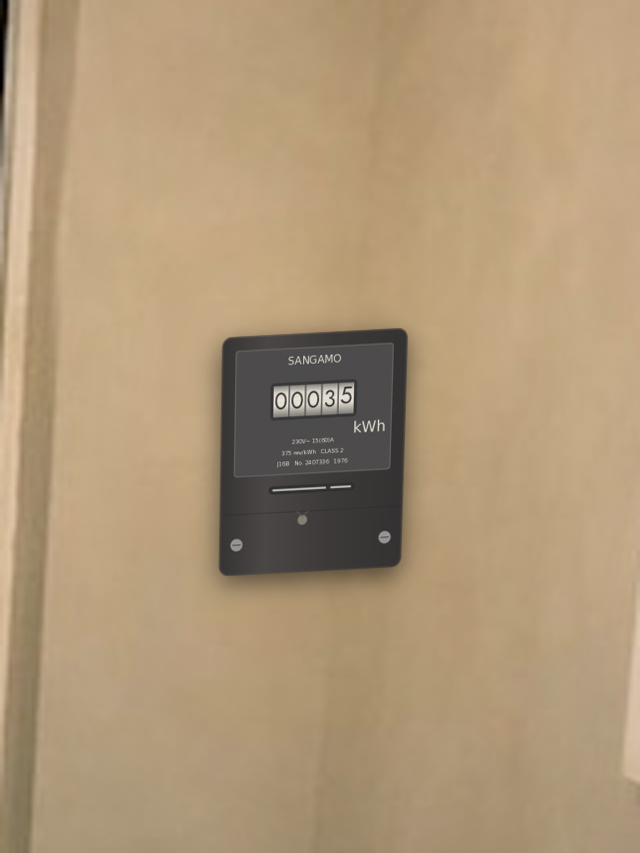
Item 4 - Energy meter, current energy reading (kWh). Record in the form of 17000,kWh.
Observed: 35,kWh
